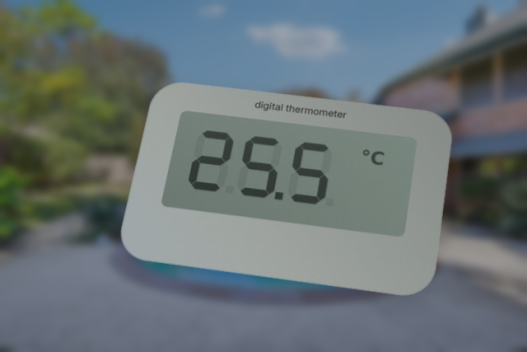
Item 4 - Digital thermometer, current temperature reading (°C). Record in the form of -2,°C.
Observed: 25.5,°C
